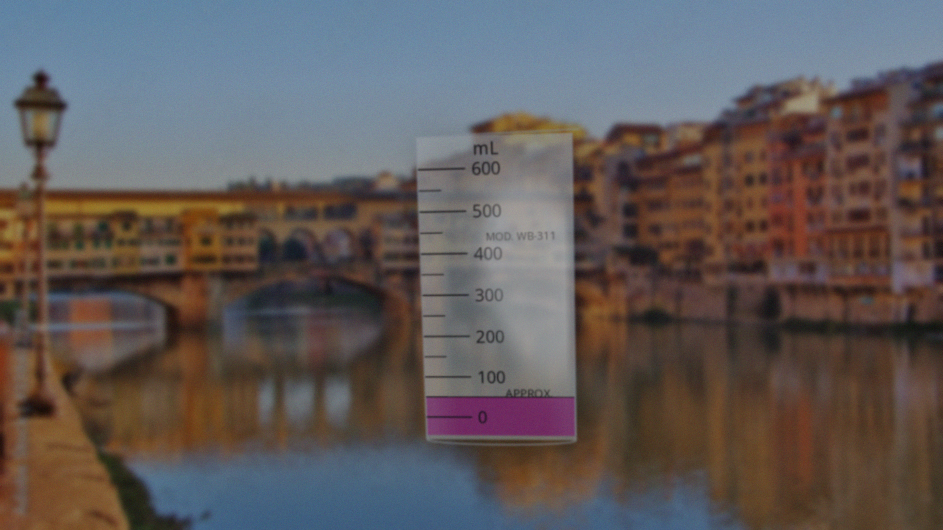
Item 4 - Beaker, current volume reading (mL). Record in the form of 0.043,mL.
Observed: 50,mL
